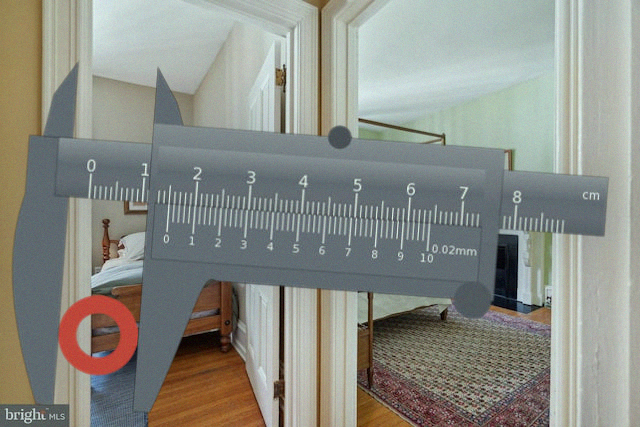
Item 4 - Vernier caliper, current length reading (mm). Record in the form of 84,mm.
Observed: 15.0,mm
